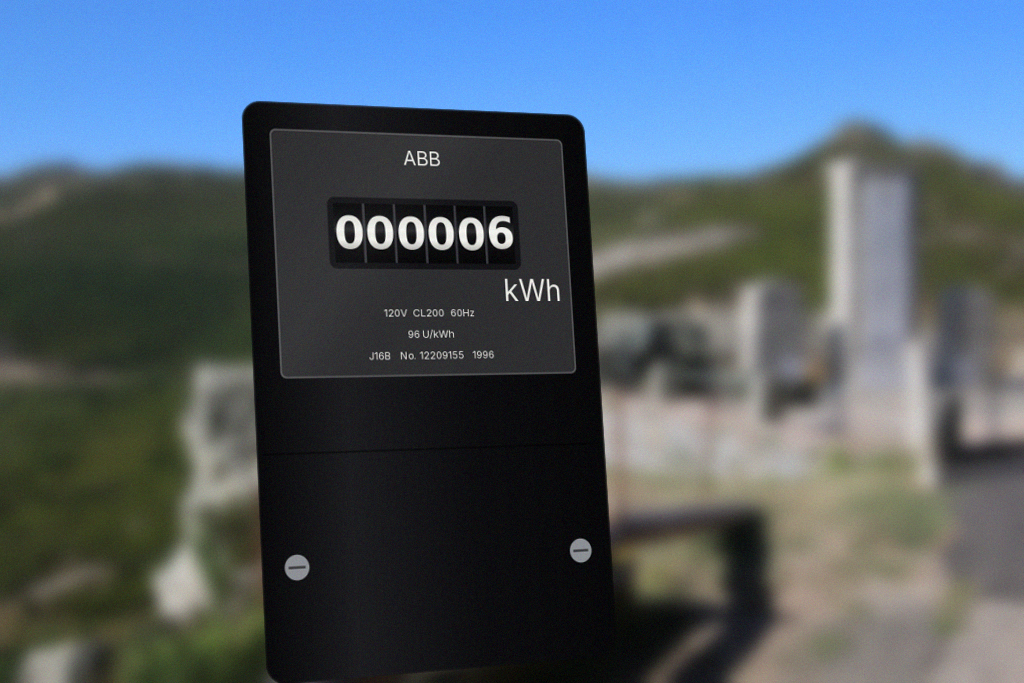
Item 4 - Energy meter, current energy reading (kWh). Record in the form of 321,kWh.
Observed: 6,kWh
